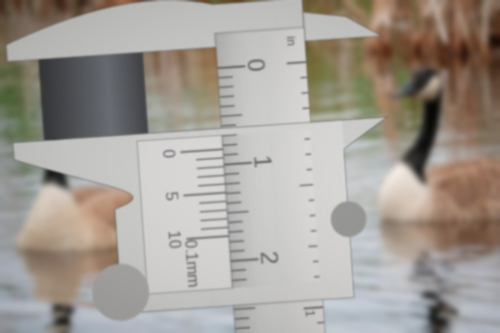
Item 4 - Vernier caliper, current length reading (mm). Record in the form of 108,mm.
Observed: 8.4,mm
